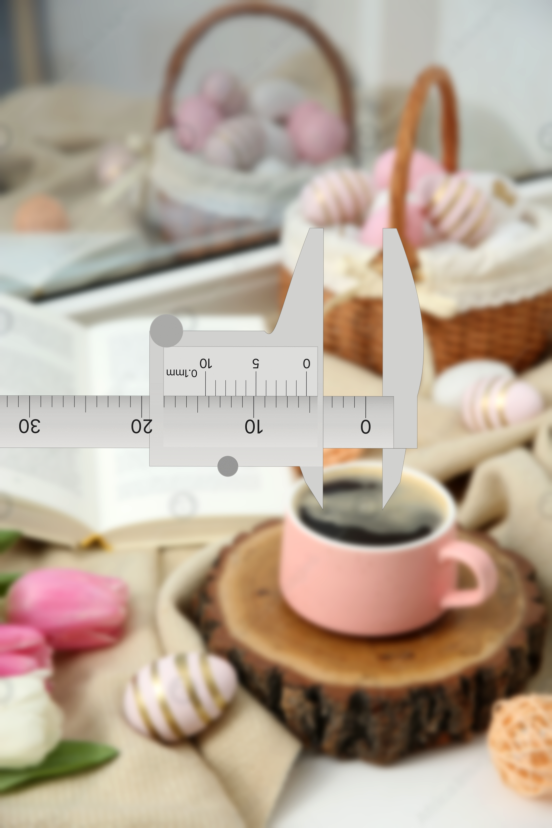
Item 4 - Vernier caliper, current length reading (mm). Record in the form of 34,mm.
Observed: 5.3,mm
